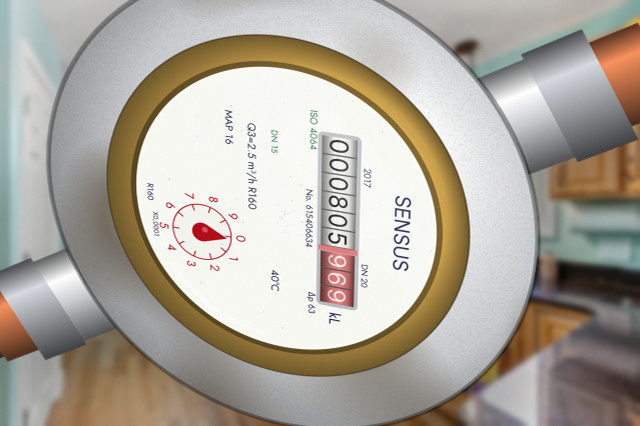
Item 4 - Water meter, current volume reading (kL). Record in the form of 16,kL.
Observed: 805.9690,kL
